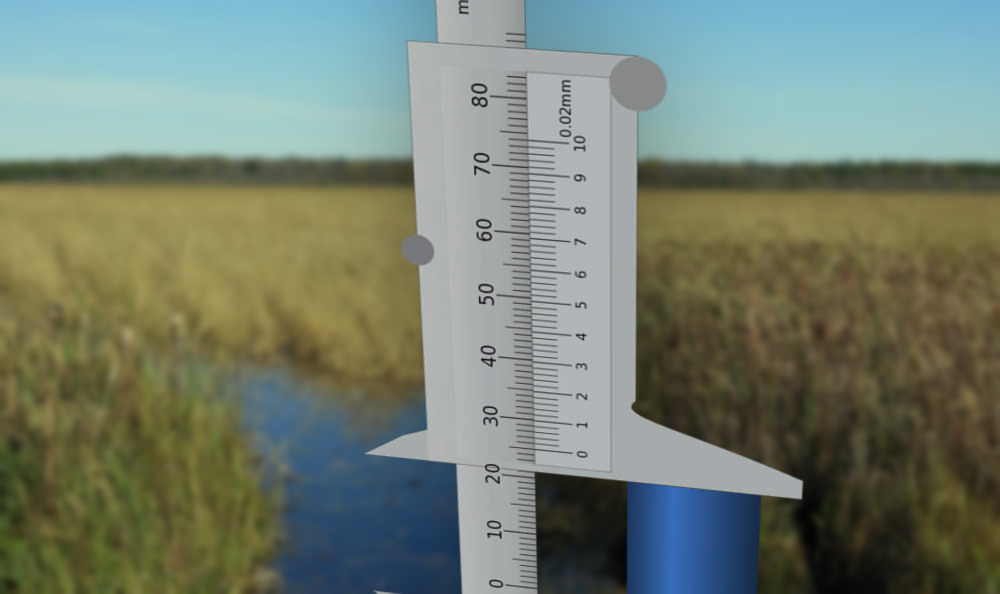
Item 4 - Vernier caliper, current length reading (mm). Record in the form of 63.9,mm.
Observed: 25.0,mm
